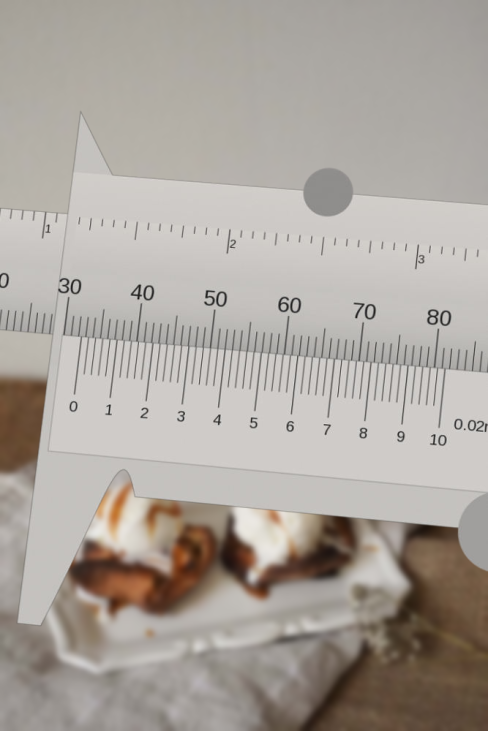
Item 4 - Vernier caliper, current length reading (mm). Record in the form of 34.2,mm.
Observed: 32.4,mm
